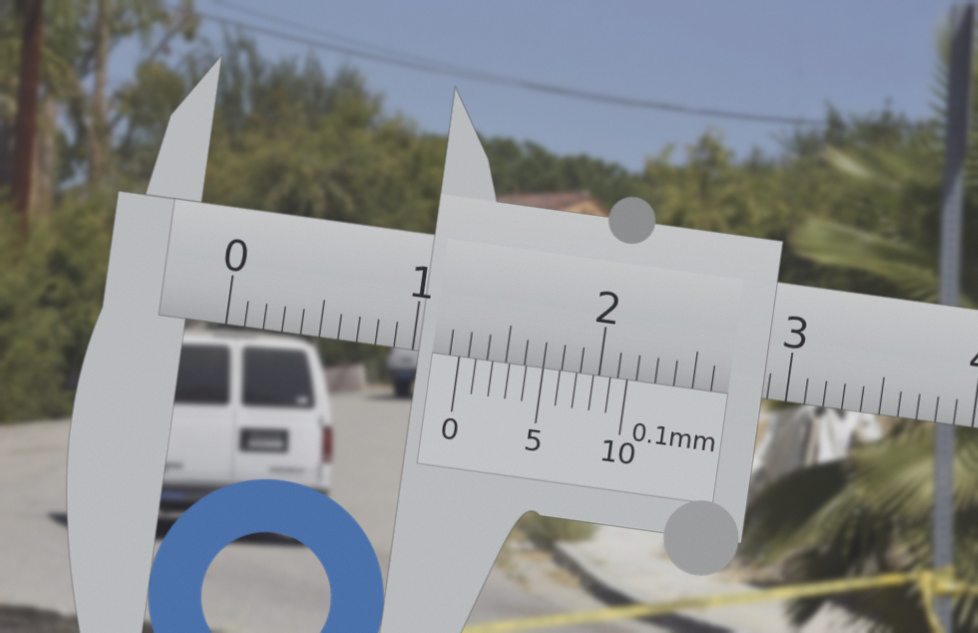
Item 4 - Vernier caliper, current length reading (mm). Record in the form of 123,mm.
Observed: 12.5,mm
